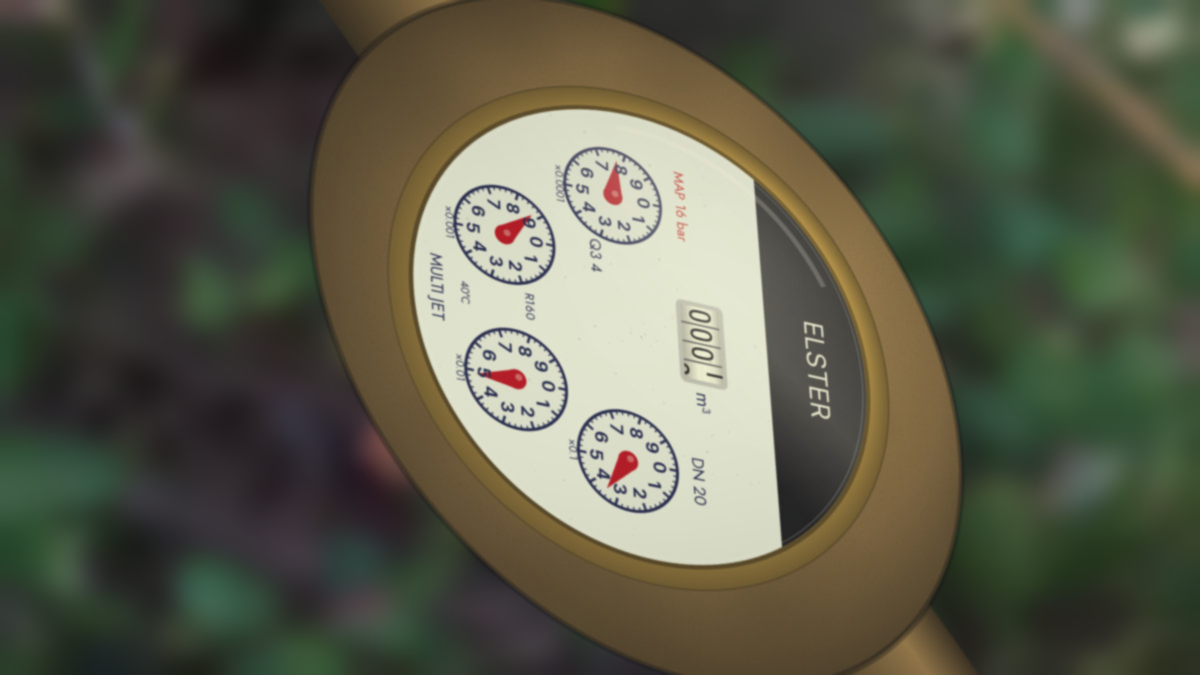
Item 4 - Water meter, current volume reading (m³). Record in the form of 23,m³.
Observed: 1.3487,m³
